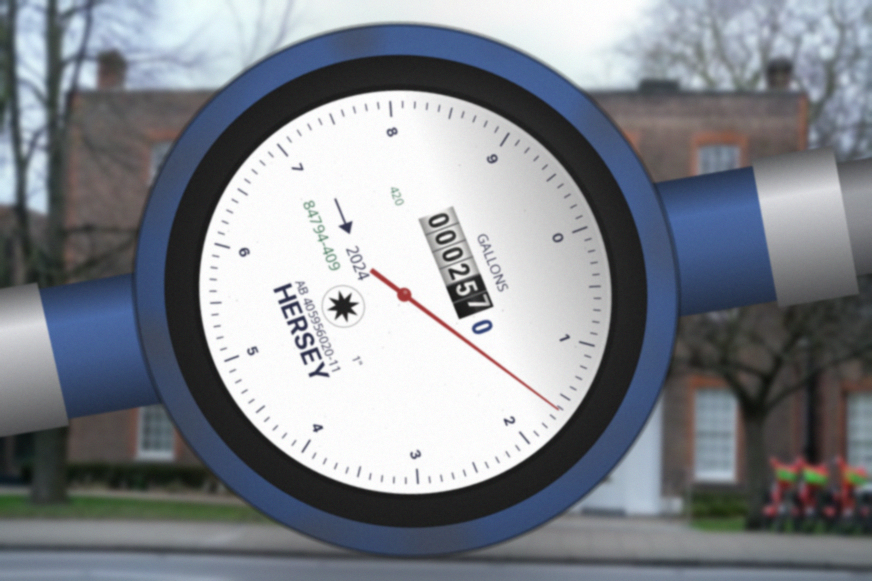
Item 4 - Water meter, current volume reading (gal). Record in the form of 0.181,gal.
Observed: 2571.6,gal
